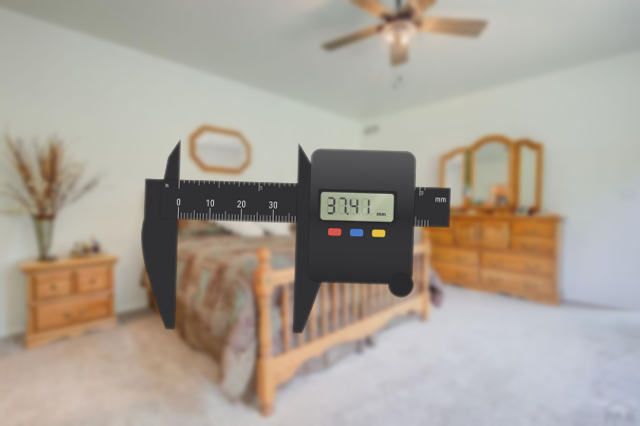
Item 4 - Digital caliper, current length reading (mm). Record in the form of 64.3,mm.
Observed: 37.41,mm
